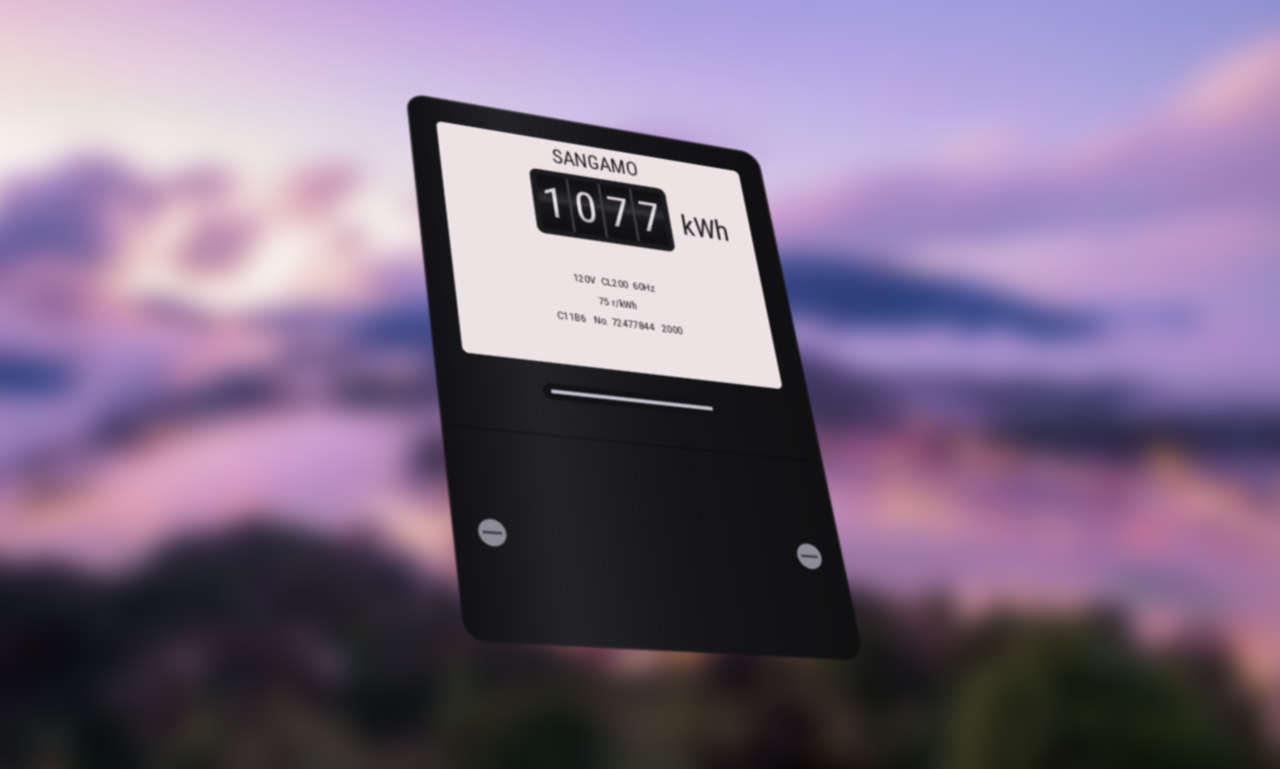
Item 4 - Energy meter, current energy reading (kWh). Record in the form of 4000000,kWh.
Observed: 1077,kWh
